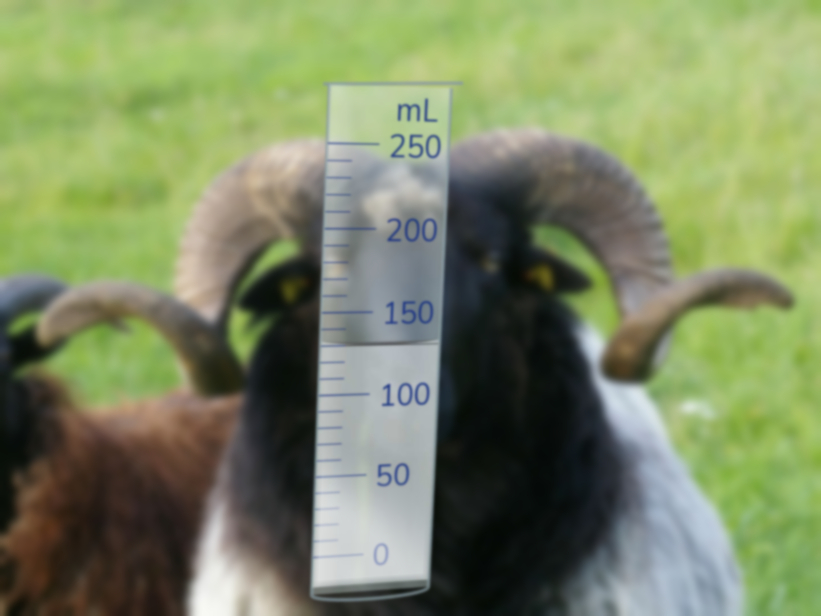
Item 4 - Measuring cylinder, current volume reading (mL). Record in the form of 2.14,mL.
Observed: 130,mL
